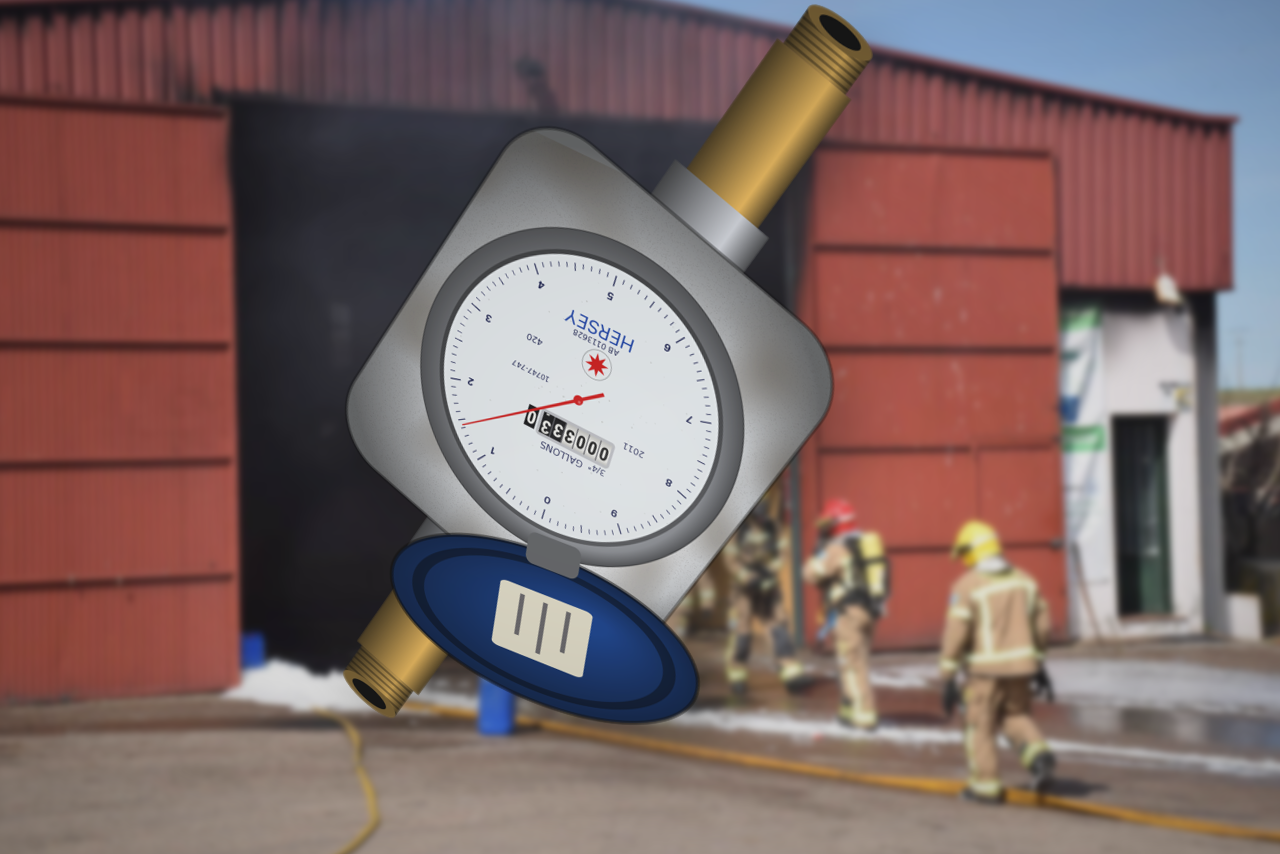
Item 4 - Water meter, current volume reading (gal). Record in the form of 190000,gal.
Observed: 3331.4,gal
